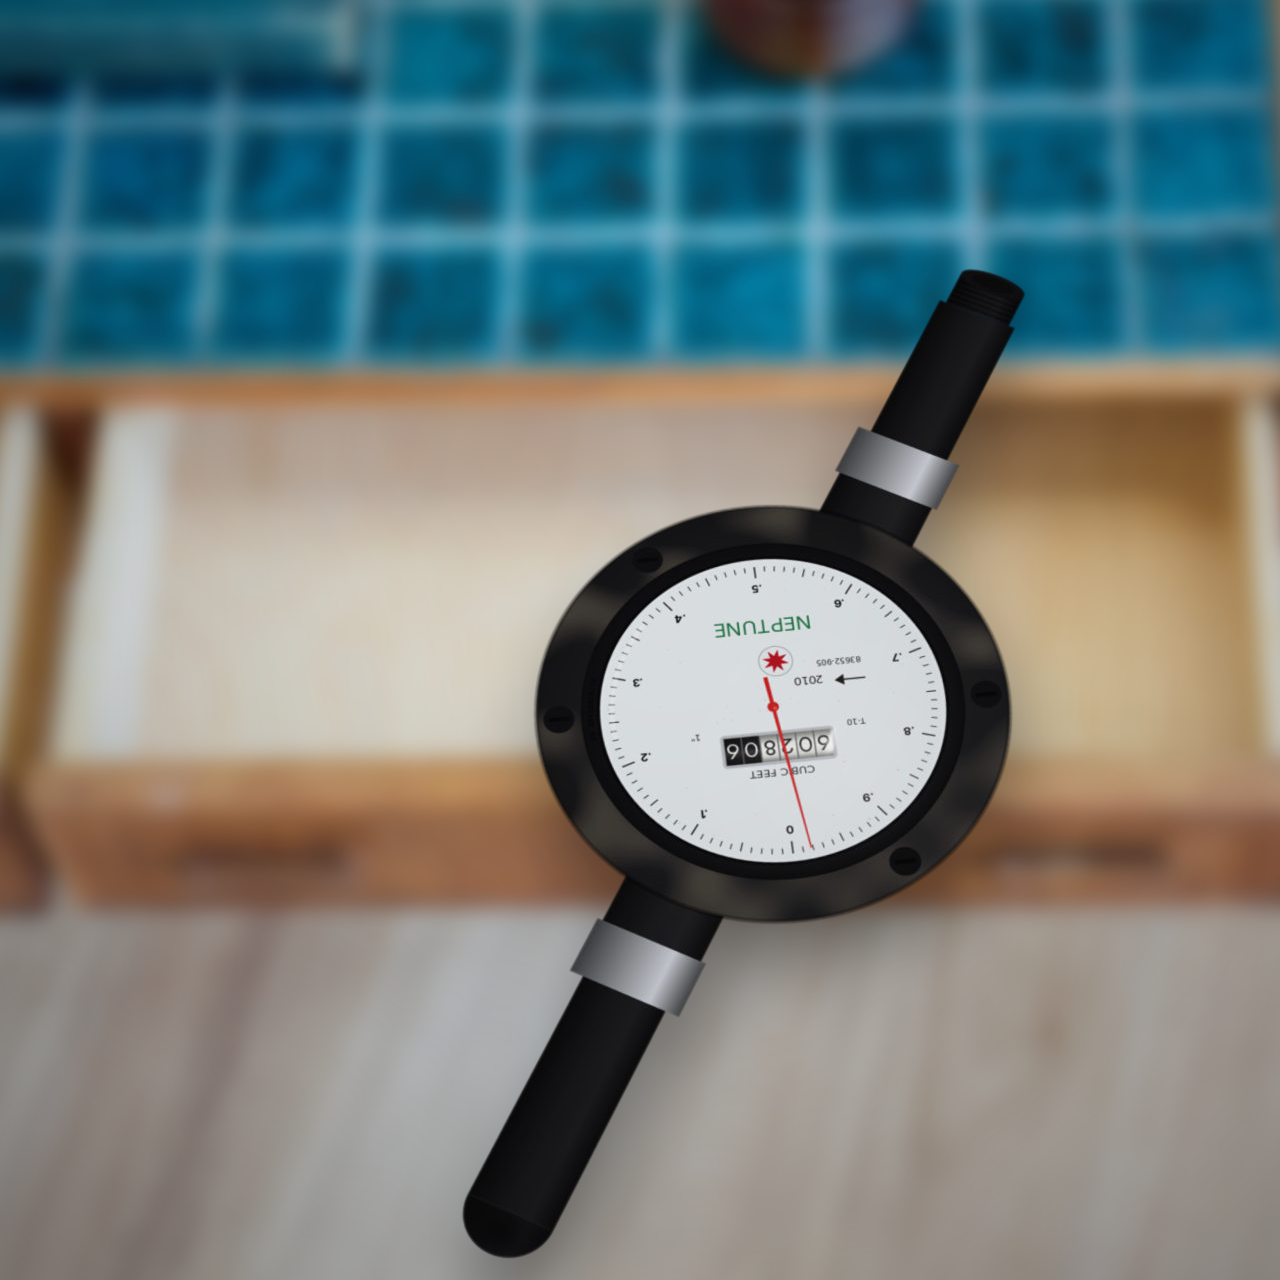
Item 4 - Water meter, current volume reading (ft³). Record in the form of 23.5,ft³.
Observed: 602805.98,ft³
